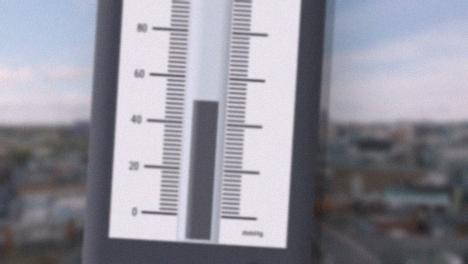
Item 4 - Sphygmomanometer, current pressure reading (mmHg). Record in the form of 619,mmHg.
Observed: 50,mmHg
